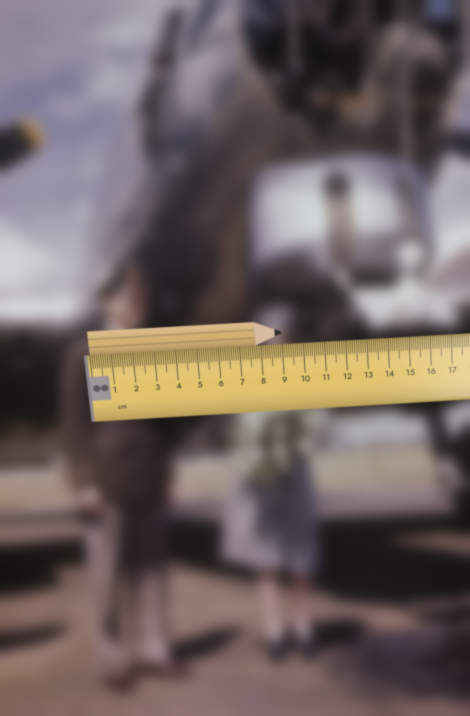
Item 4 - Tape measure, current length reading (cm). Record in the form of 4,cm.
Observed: 9,cm
